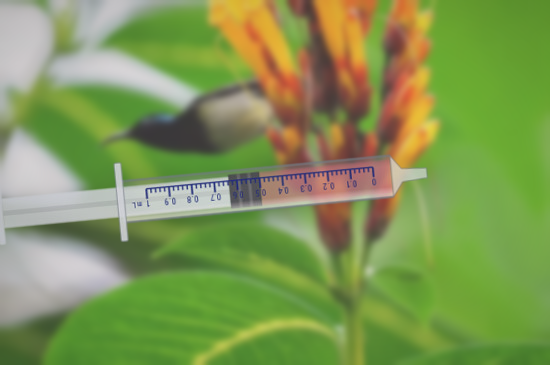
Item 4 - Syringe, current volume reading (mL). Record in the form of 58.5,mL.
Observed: 0.5,mL
